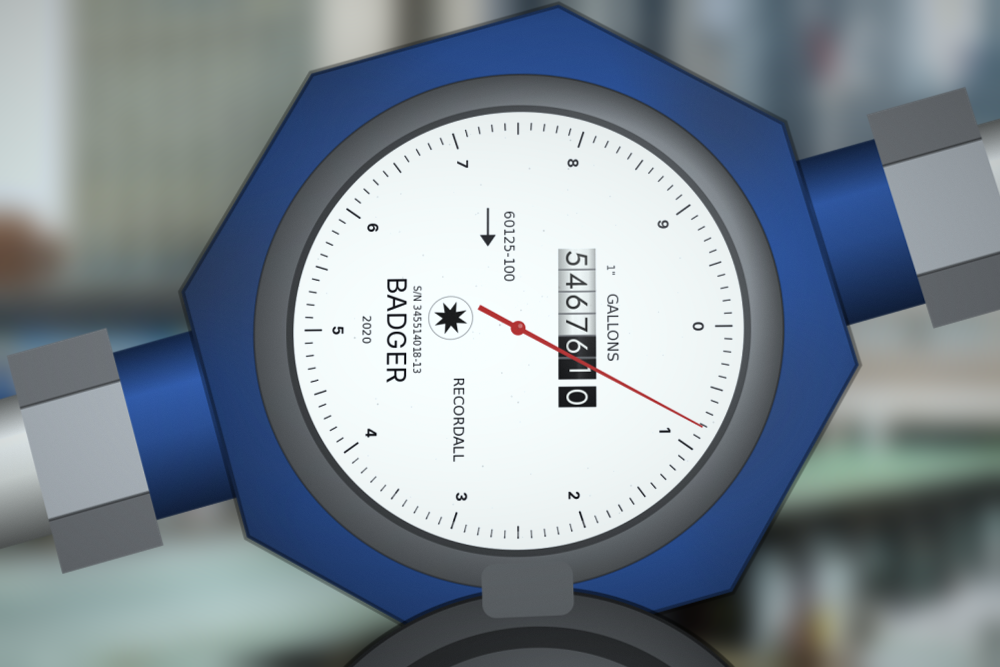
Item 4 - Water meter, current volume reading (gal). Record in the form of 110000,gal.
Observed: 5467610.8,gal
